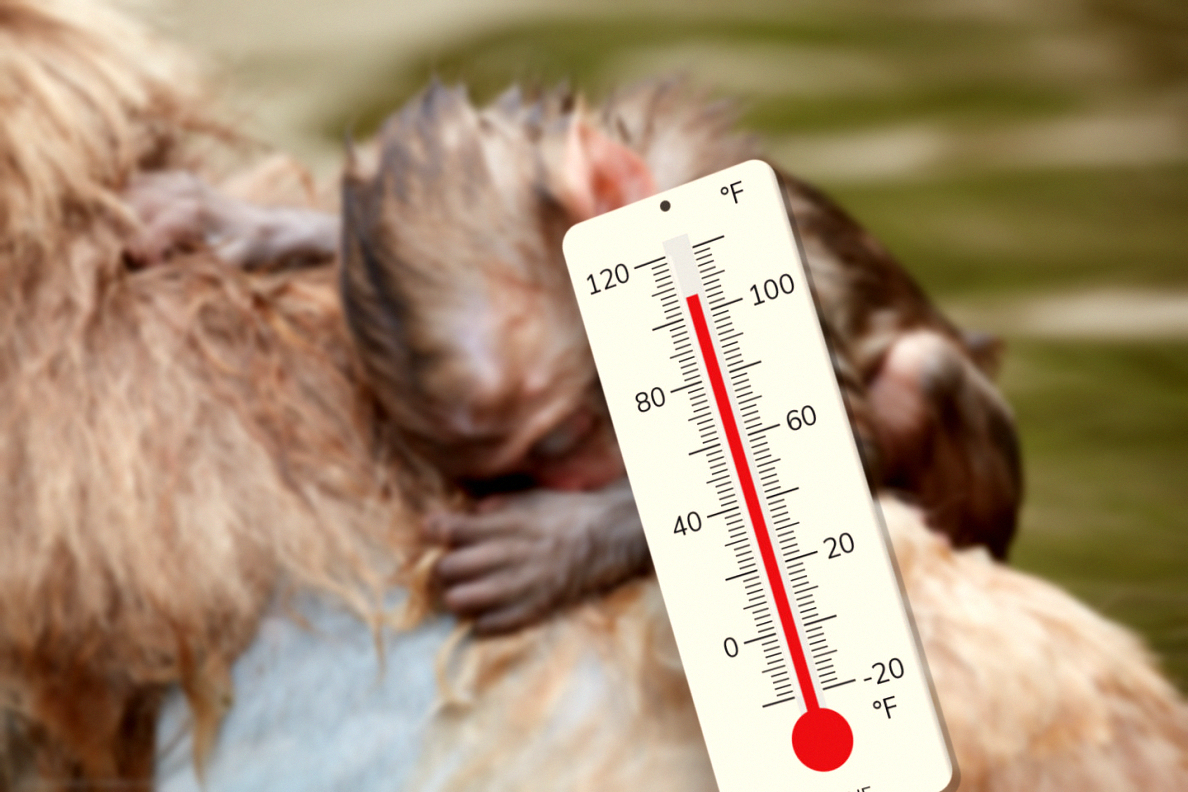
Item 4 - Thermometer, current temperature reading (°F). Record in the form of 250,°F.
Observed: 106,°F
